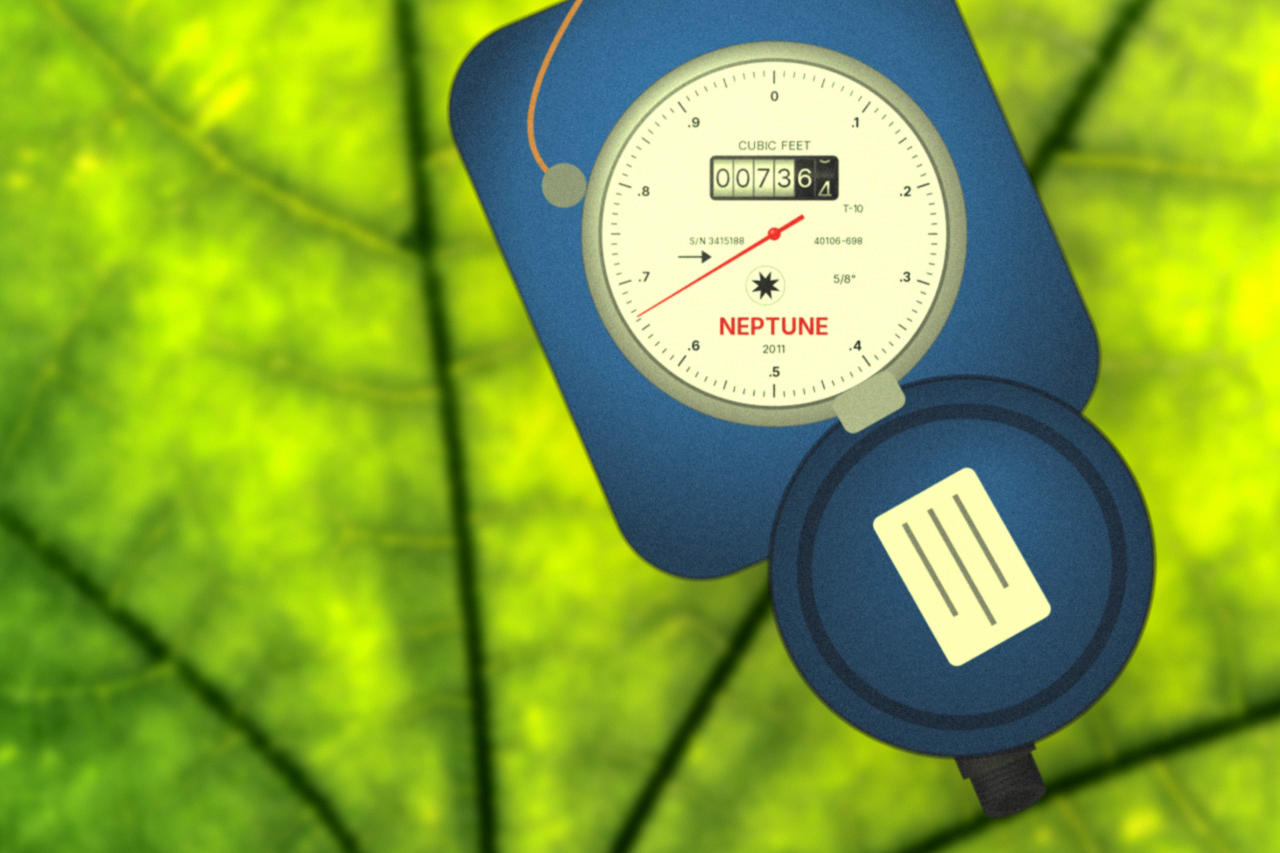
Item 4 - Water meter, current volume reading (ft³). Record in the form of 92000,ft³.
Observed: 7363.66,ft³
